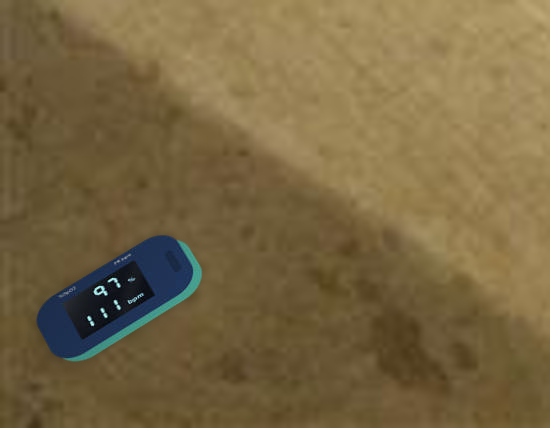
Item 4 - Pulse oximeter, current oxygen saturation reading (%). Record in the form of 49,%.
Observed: 97,%
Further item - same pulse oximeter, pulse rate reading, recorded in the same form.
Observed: 111,bpm
